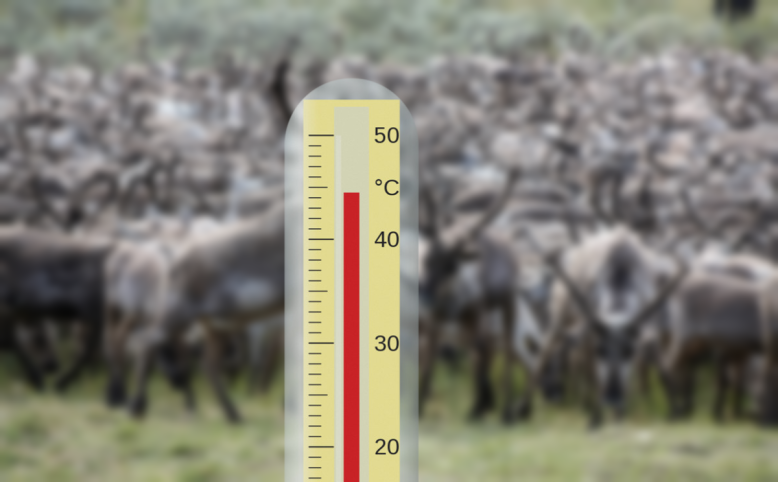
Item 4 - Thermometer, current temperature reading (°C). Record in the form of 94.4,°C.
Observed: 44.5,°C
